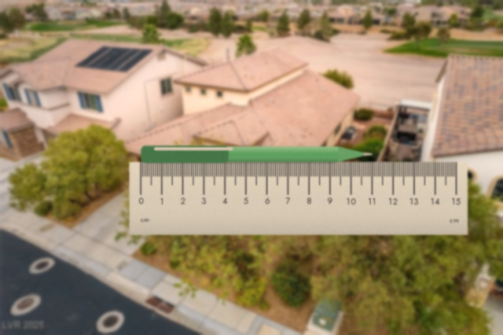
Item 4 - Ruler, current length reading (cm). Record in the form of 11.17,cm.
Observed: 11,cm
